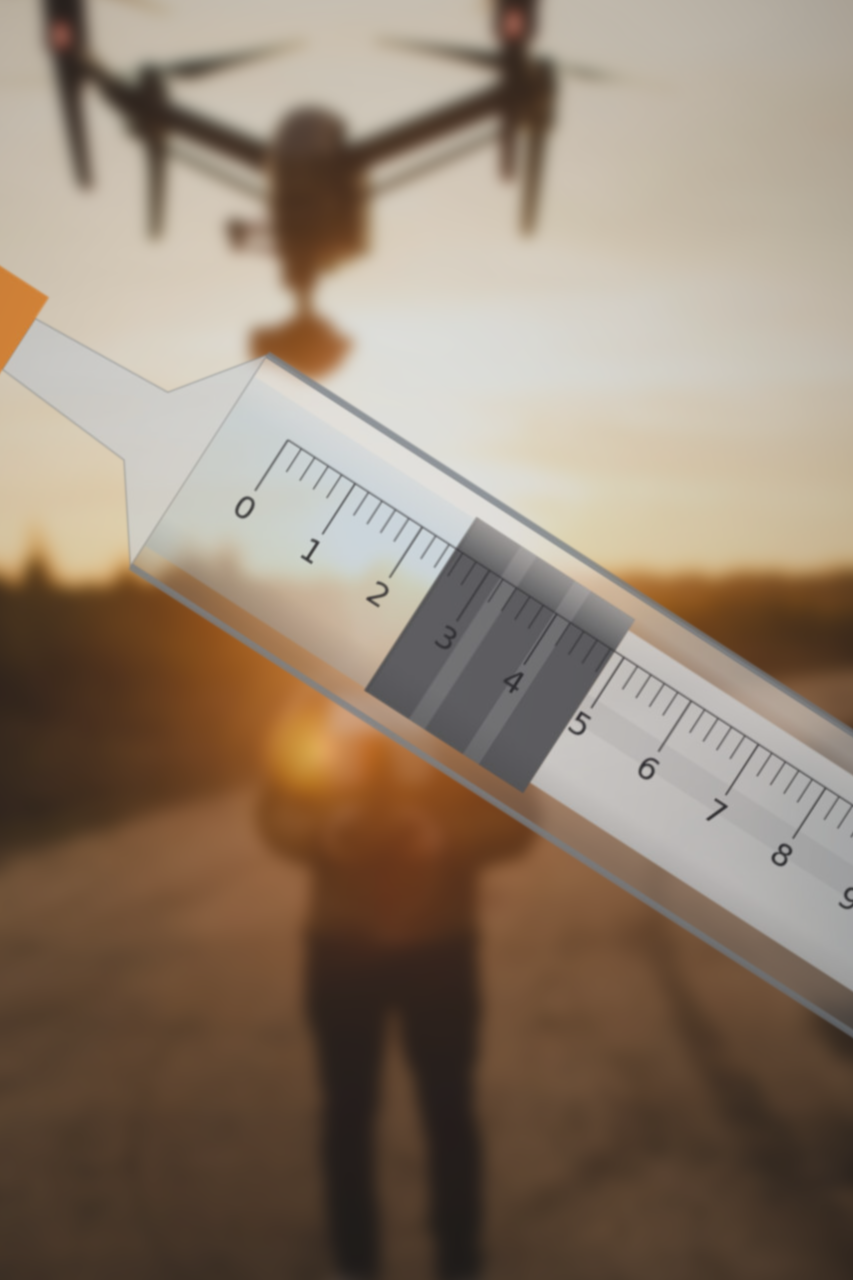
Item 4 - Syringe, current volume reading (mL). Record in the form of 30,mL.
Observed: 2.5,mL
